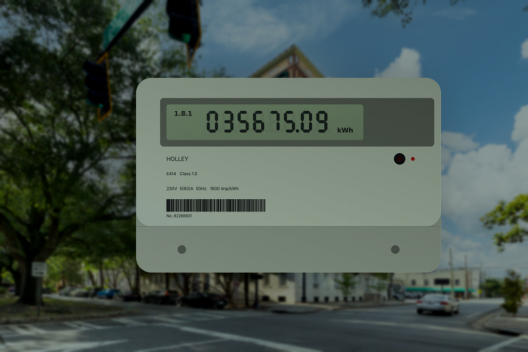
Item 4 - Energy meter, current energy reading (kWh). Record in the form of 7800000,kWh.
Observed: 35675.09,kWh
